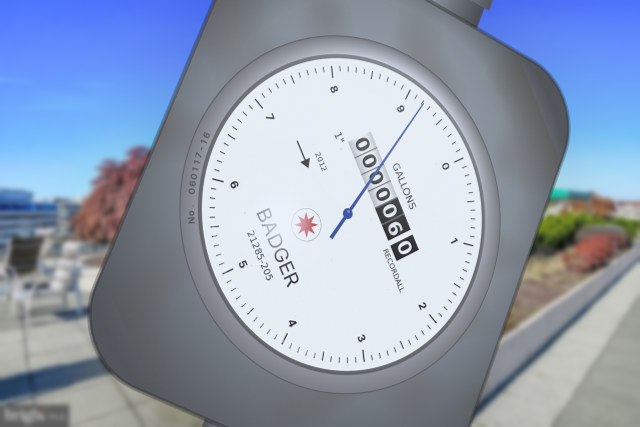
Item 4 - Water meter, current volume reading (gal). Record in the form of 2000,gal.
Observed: 59.2,gal
